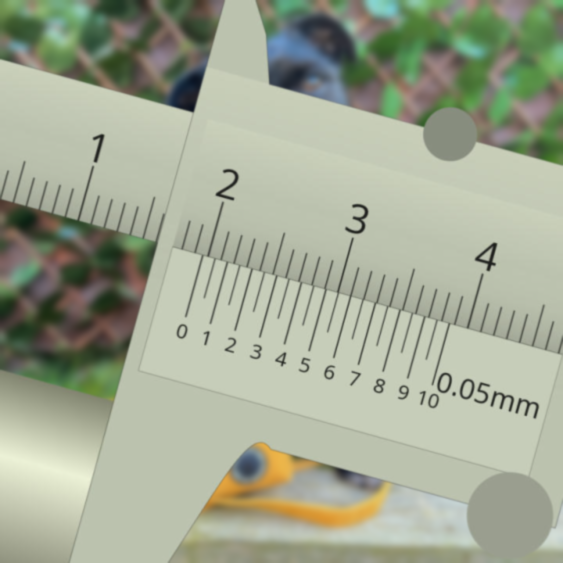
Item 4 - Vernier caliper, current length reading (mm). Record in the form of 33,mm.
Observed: 19.6,mm
